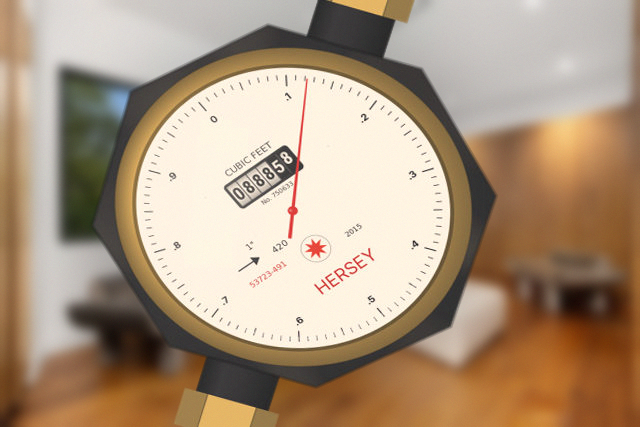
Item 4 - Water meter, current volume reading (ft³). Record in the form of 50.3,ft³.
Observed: 88858.12,ft³
